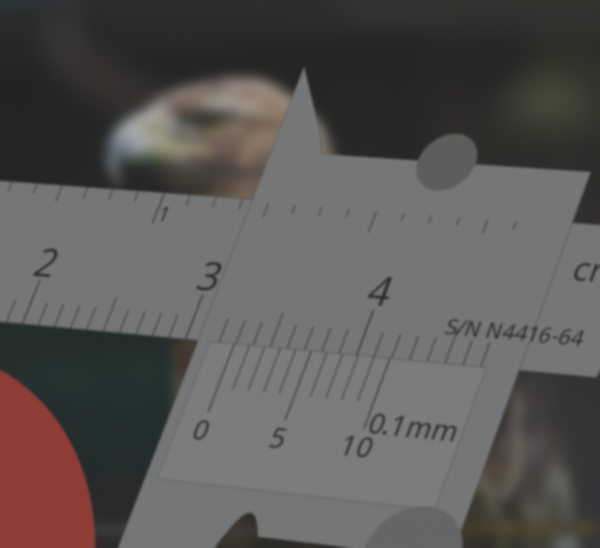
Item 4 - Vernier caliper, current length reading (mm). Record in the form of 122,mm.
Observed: 32.9,mm
